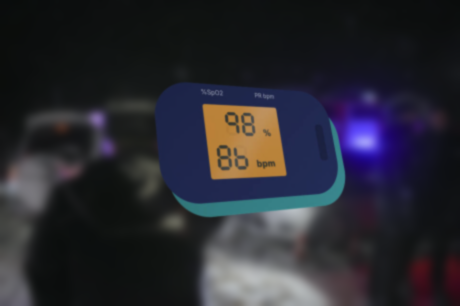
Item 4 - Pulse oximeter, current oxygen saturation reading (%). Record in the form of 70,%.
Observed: 98,%
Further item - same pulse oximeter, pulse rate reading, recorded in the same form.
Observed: 86,bpm
